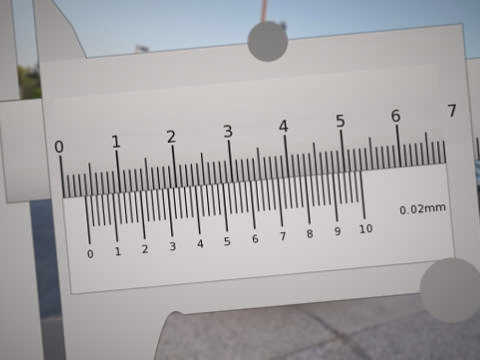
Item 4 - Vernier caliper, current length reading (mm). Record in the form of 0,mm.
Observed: 3.8,mm
